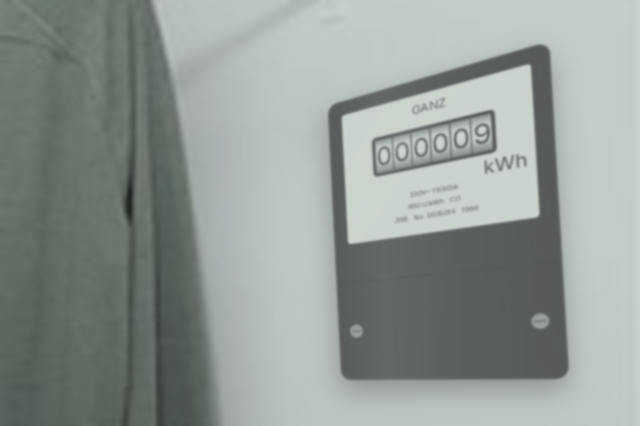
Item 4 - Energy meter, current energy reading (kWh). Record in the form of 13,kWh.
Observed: 9,kWh
